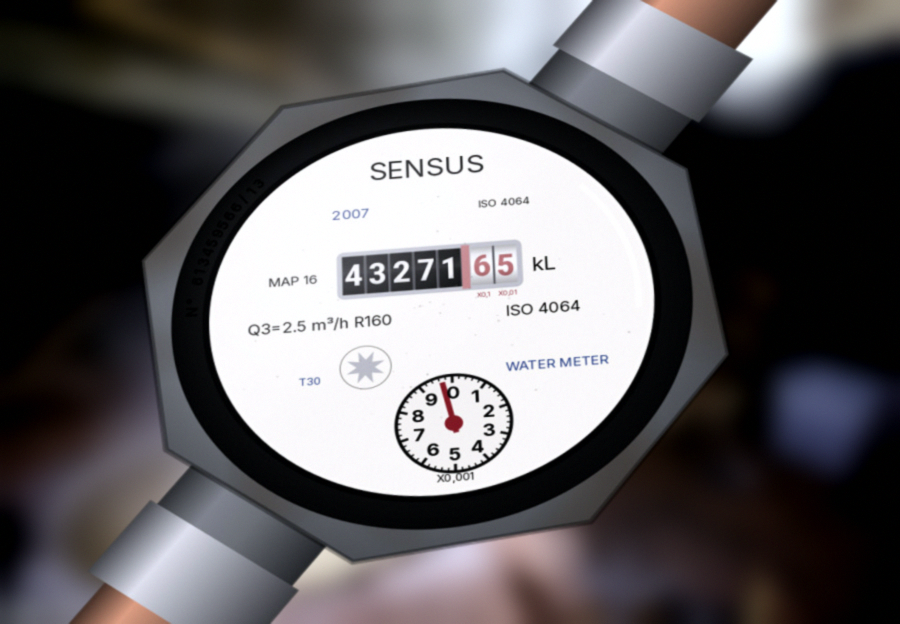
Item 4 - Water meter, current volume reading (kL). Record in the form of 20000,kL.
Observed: 43271.649,kL
